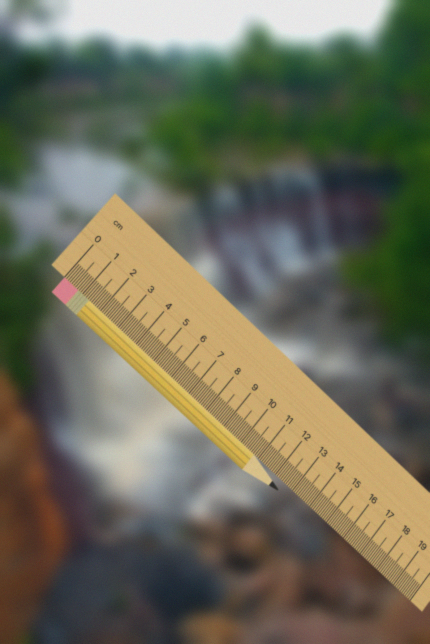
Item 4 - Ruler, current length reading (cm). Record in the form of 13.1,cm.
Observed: 12.5,cm
